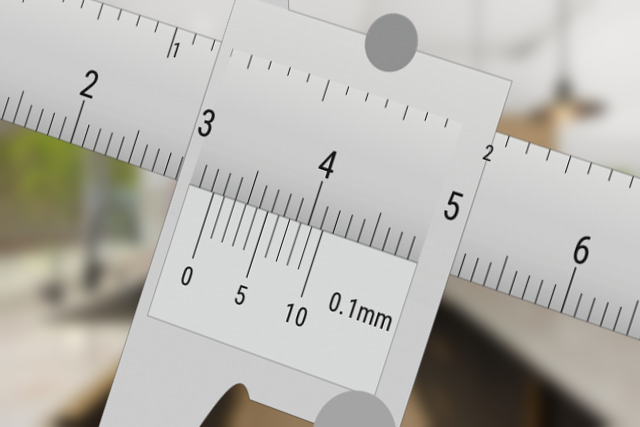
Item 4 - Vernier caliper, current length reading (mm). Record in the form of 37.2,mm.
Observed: 32.2,mm
